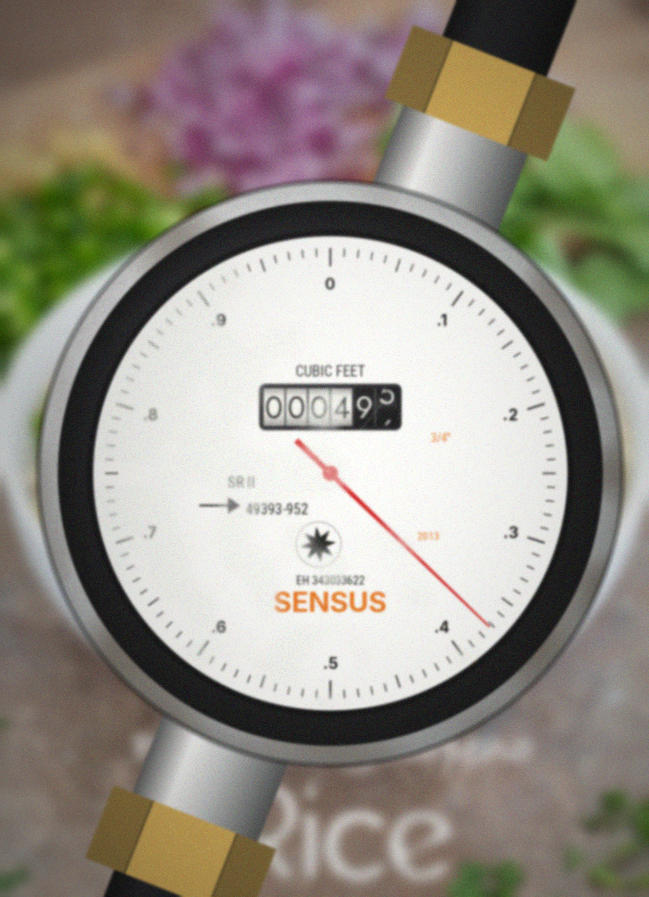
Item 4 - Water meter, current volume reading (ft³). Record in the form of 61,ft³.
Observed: 495.37,ft³
